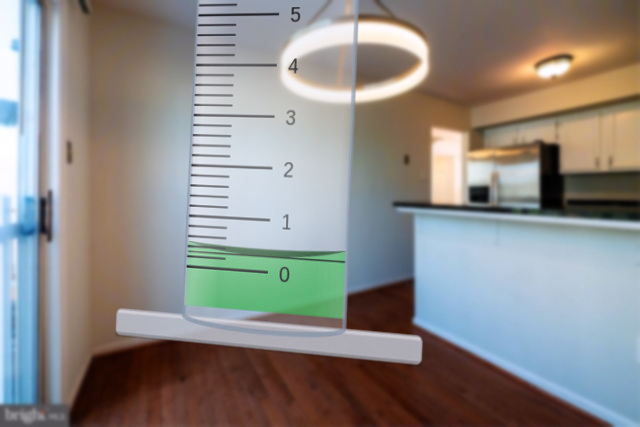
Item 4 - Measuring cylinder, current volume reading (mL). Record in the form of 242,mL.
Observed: 0.3,mL
